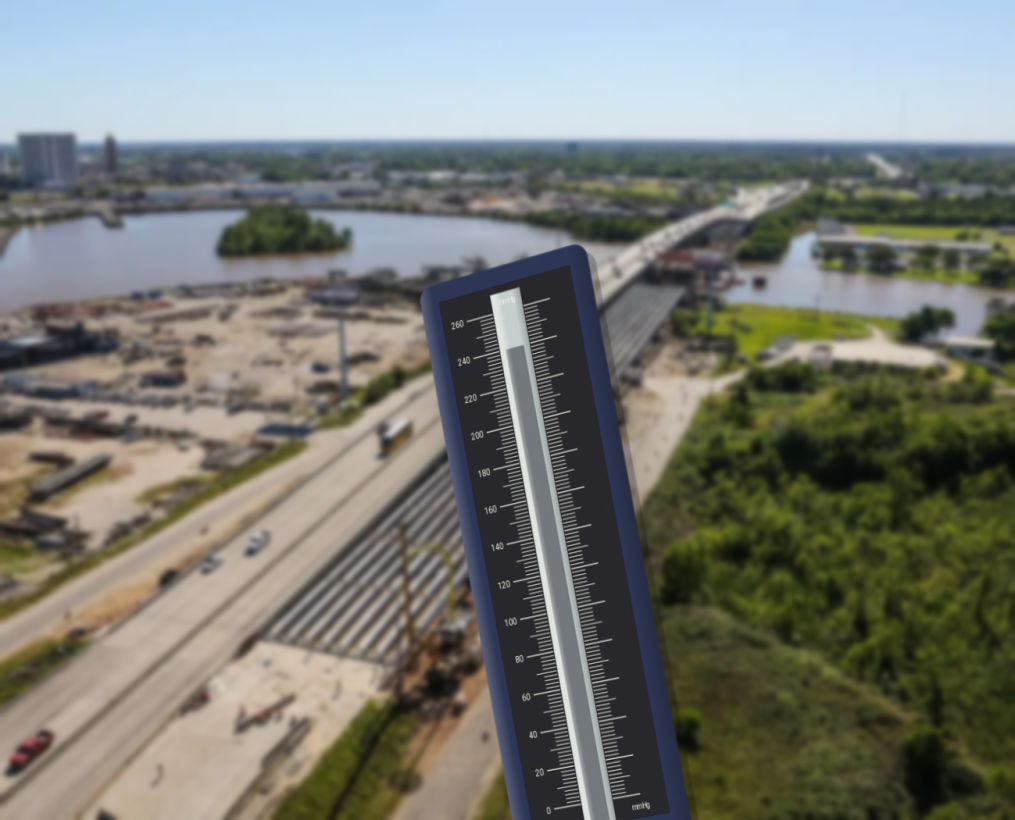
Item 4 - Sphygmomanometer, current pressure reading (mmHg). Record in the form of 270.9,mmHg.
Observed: 240,mmHg
